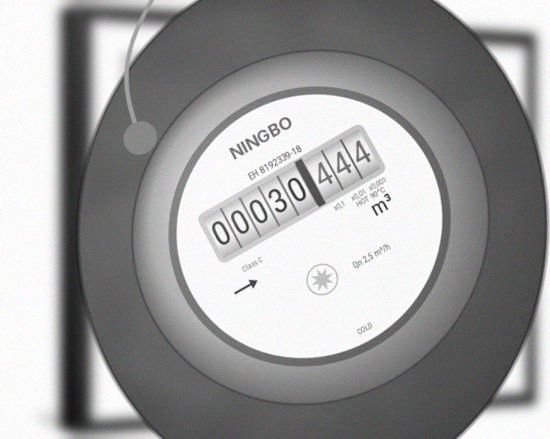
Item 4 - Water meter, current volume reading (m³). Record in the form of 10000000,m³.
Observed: 30.444,m³
